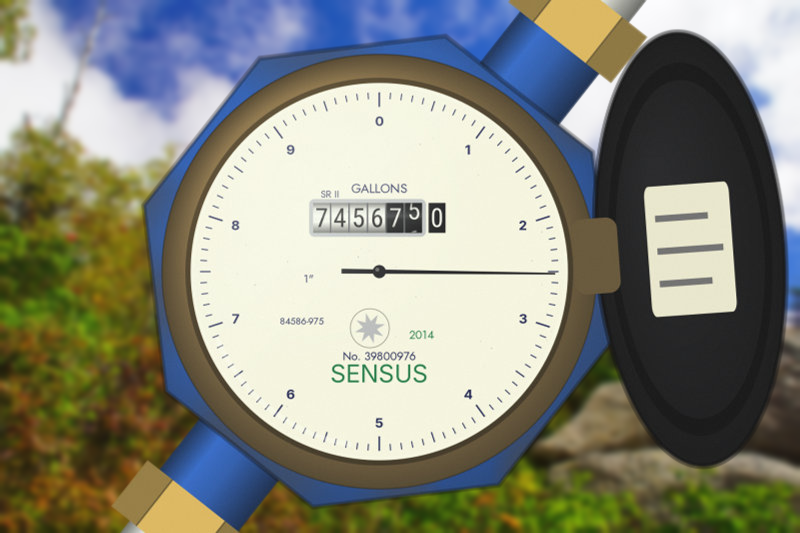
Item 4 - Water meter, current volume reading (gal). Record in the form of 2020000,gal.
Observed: 7456752.5,gal
